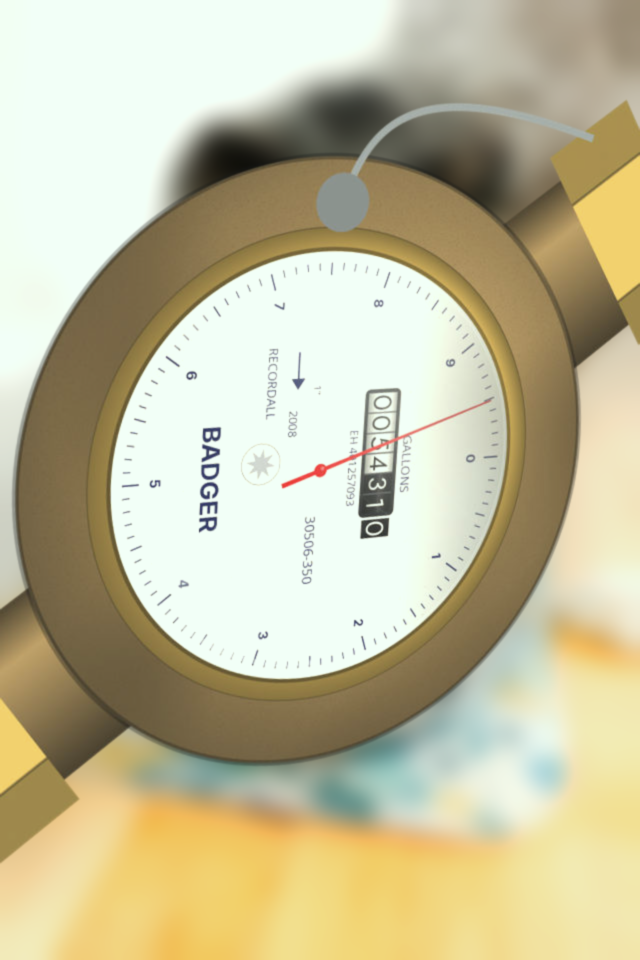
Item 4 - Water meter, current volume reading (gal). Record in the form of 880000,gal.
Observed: 54309.5,gal
